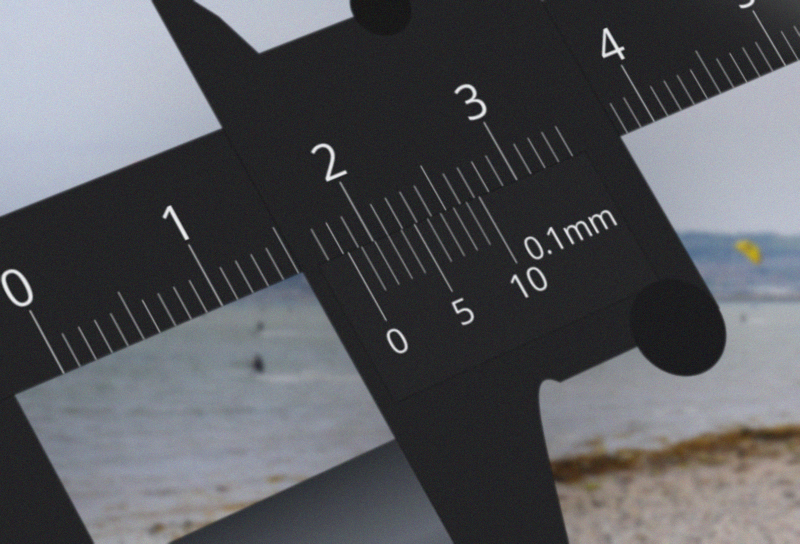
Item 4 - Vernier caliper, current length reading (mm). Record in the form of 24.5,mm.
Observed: 18.3,mm
